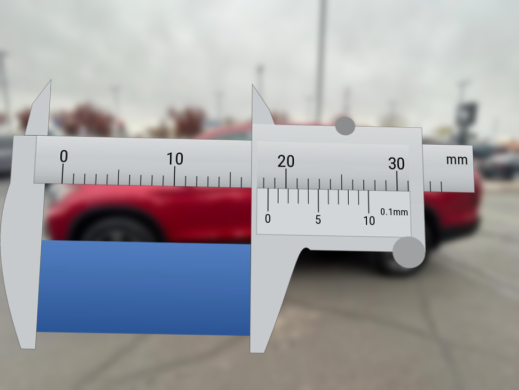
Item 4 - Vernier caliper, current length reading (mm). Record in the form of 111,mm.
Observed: 18.4,mm
